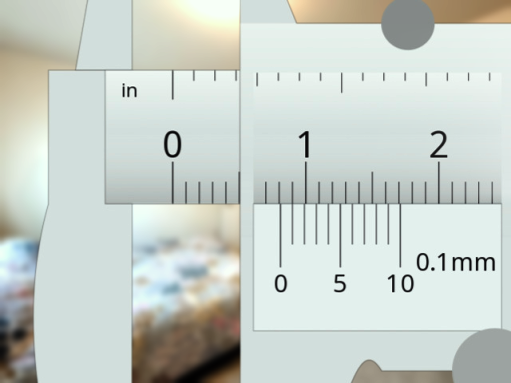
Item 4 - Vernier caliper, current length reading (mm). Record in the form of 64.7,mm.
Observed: 8.1,mm
